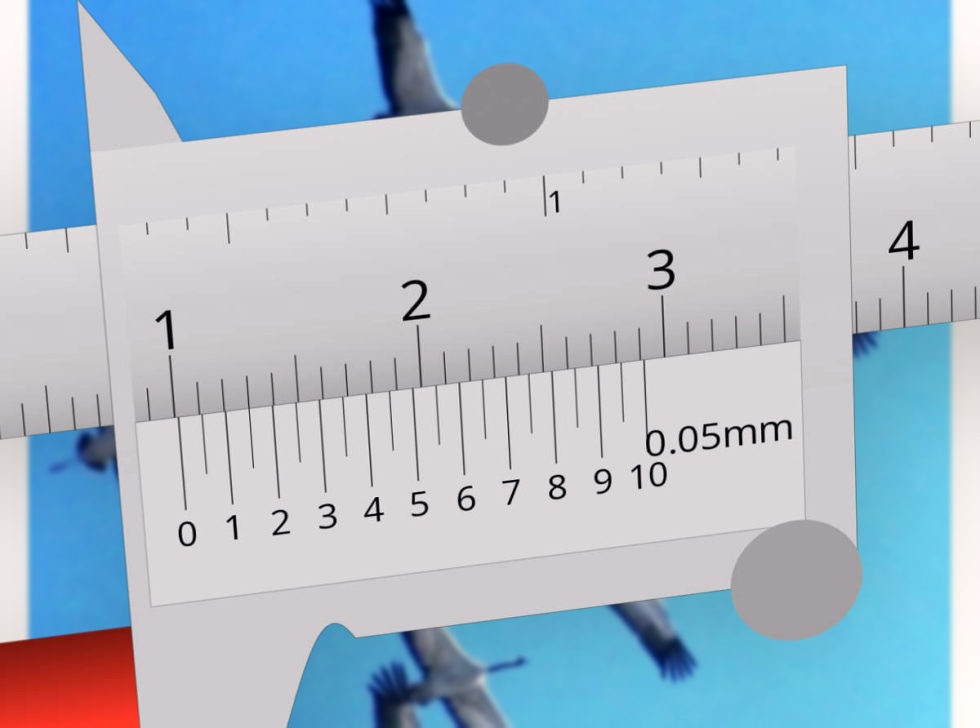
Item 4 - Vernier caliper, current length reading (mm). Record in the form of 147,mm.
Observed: 10.15,mm
